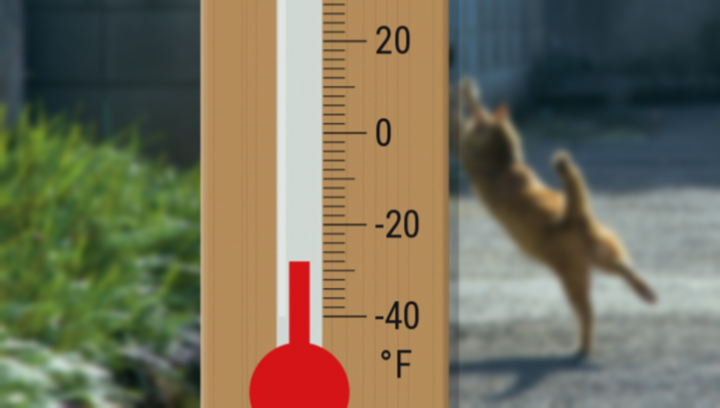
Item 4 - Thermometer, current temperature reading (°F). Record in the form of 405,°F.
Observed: -28,°F
